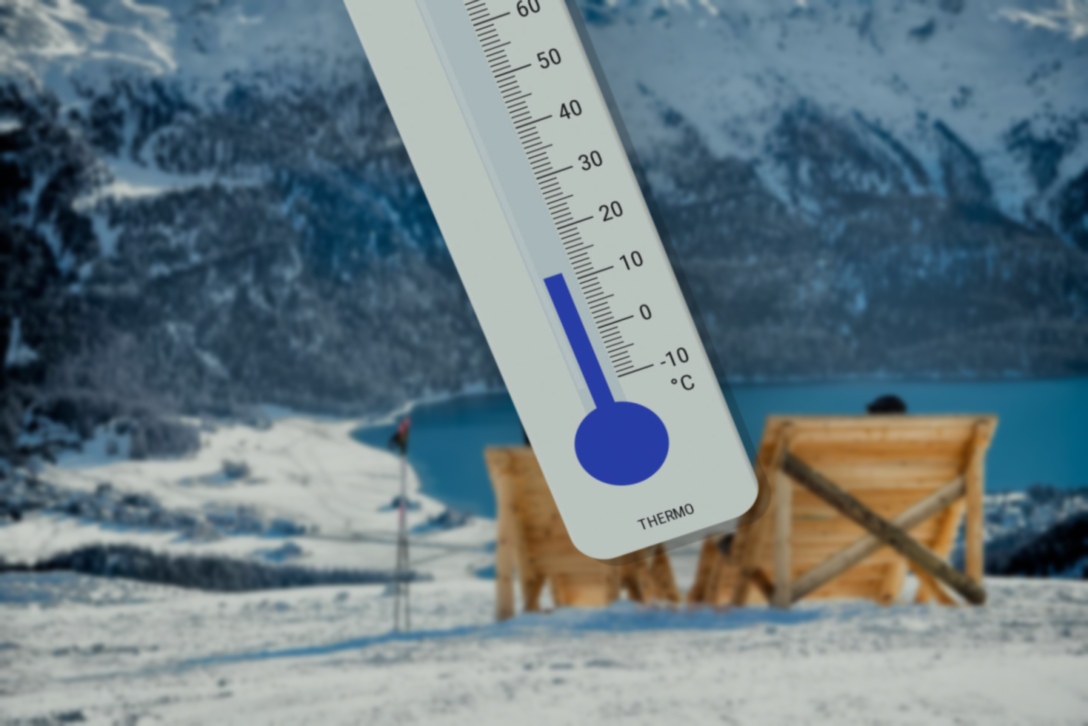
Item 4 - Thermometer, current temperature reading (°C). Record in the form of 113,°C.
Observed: 12,°C
